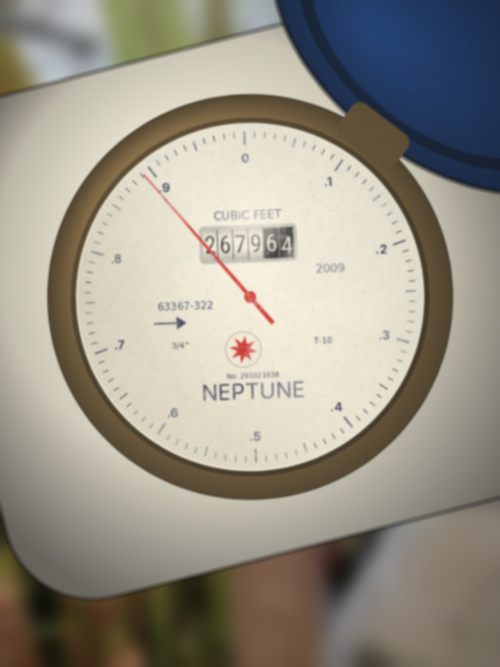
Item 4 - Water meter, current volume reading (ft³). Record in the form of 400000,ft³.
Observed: 267963.89,ft³
